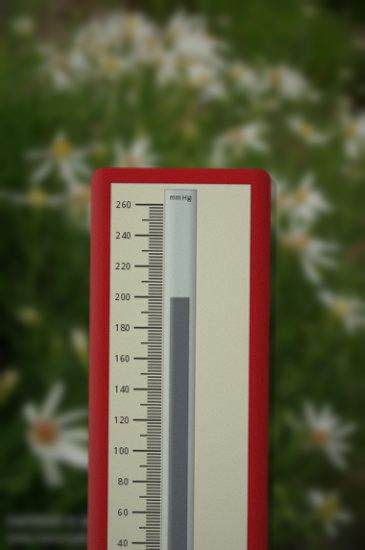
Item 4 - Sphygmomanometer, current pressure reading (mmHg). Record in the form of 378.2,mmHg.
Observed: 200,mmHg
